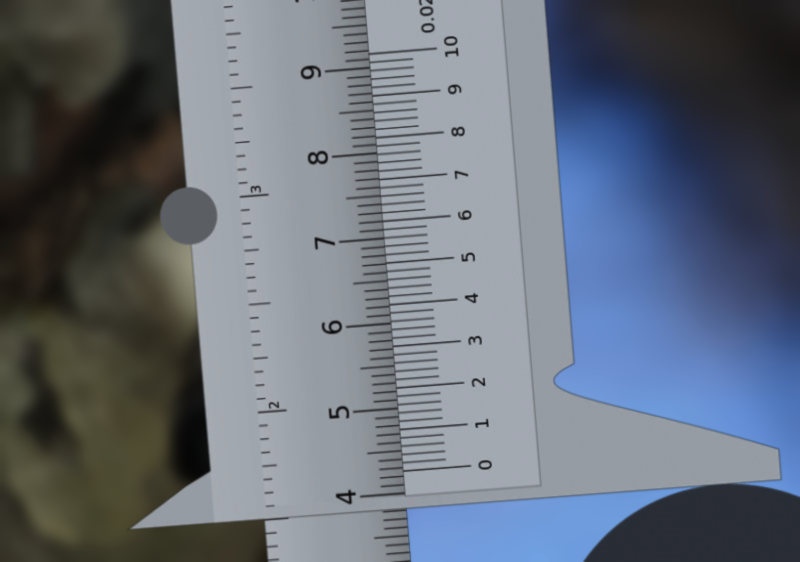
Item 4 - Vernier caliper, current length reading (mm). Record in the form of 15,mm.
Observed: 42.6,mm
